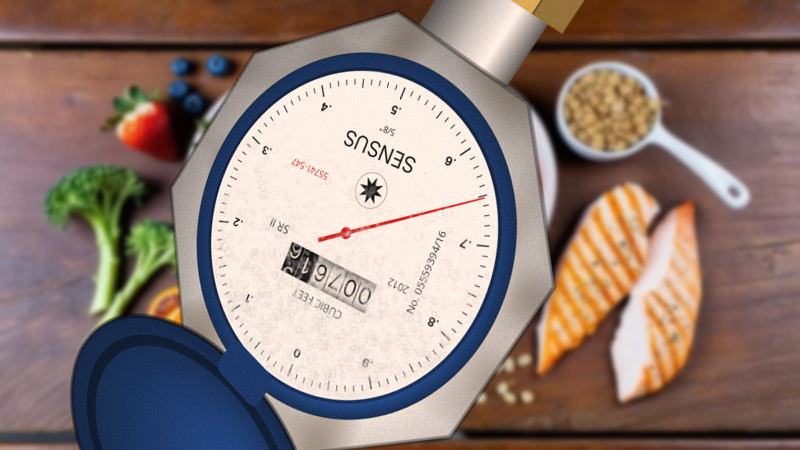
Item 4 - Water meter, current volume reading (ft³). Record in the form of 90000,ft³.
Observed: 7615.65,ft³
